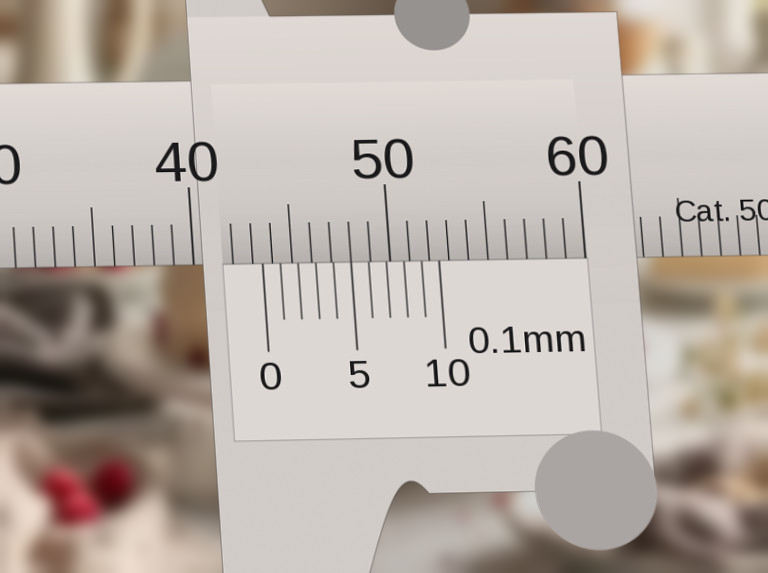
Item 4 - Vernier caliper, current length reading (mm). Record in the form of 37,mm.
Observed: 43.5,mm
